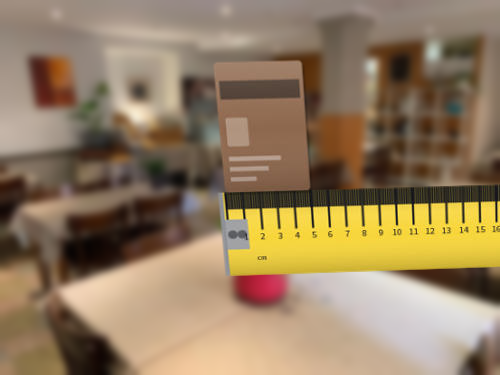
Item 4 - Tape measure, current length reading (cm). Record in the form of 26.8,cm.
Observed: 5,cm
